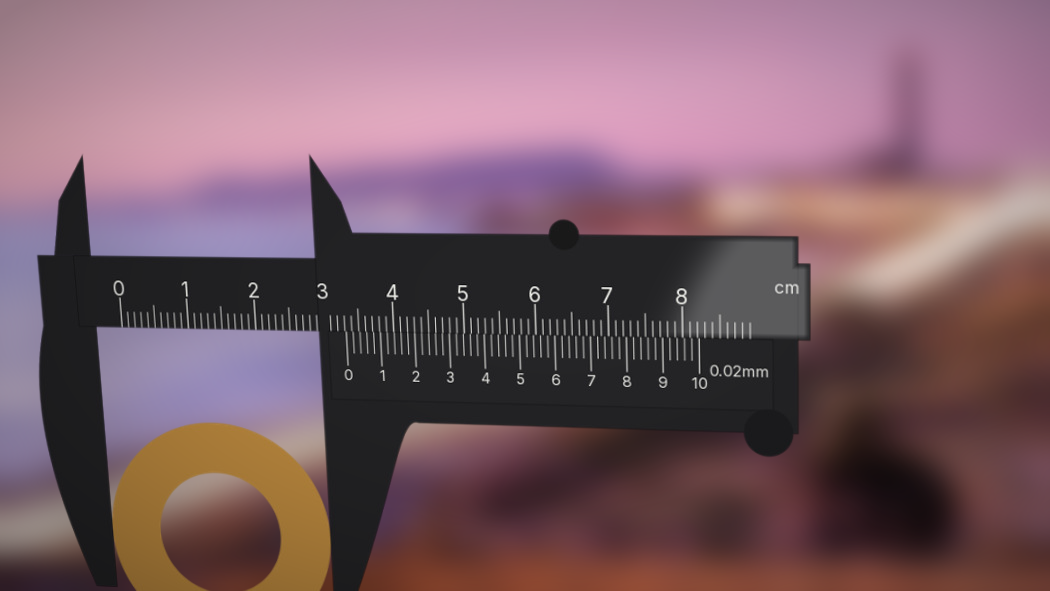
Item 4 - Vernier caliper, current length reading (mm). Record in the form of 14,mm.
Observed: 33.2,mm
